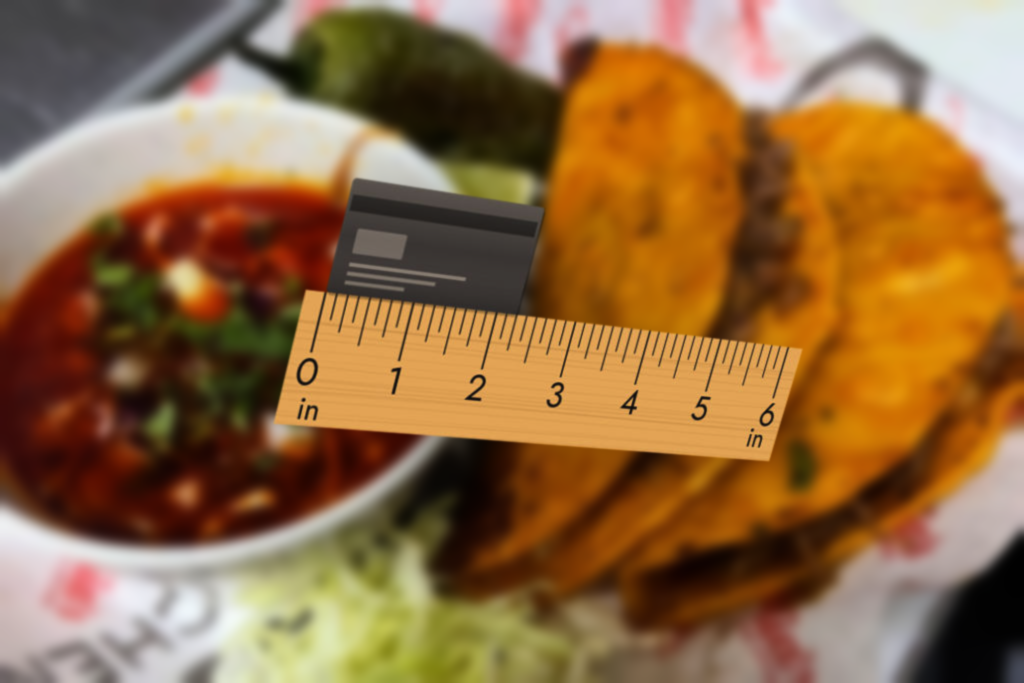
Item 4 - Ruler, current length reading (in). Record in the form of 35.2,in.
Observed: 2.25,in
